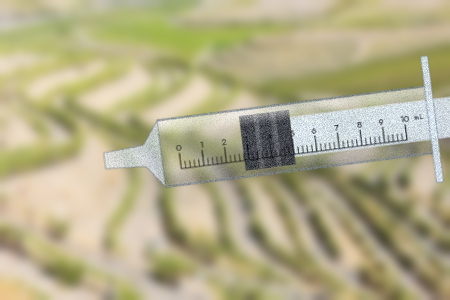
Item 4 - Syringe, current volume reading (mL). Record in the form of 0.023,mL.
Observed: 2.8,mL
